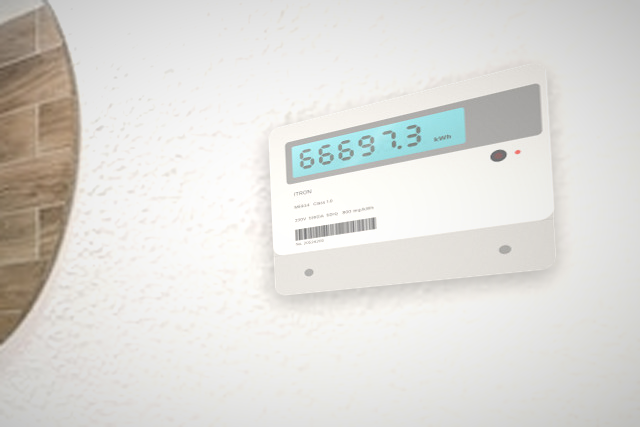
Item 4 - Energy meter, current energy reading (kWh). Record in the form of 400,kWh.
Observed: 66697.3,kWh
